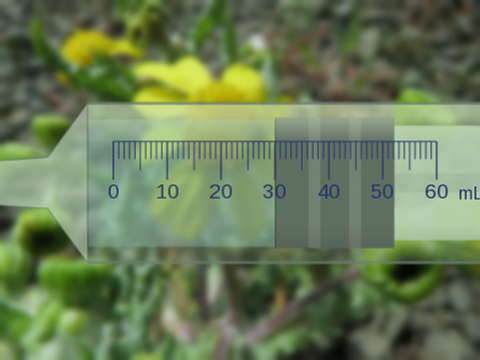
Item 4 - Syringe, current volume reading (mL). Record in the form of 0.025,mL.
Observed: 30,mL
